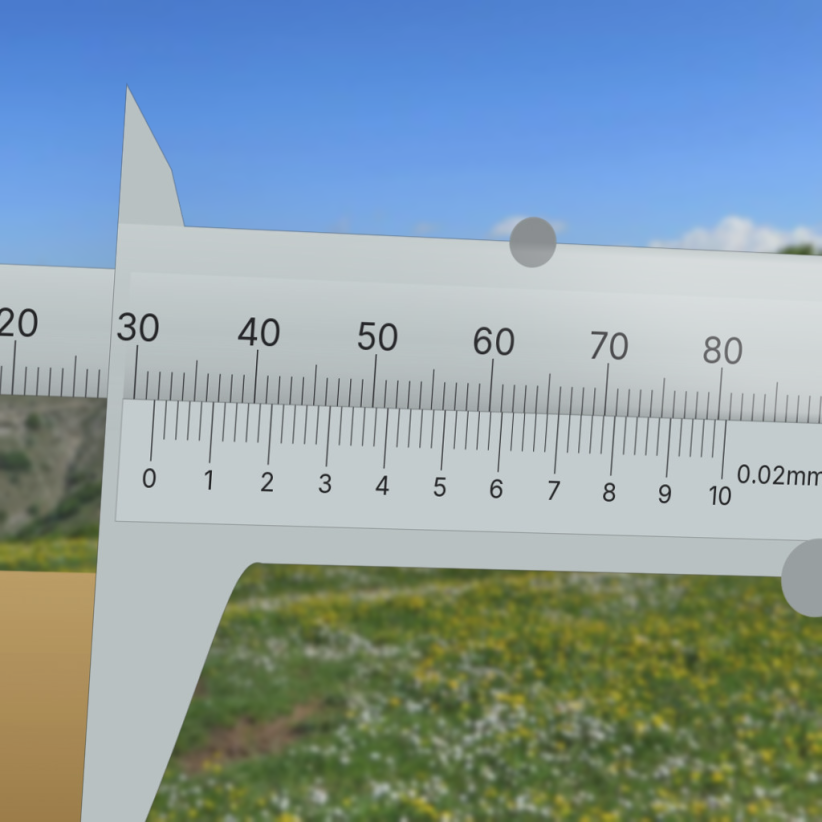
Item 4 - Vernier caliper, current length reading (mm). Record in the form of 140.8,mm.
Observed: 31.7,mm
